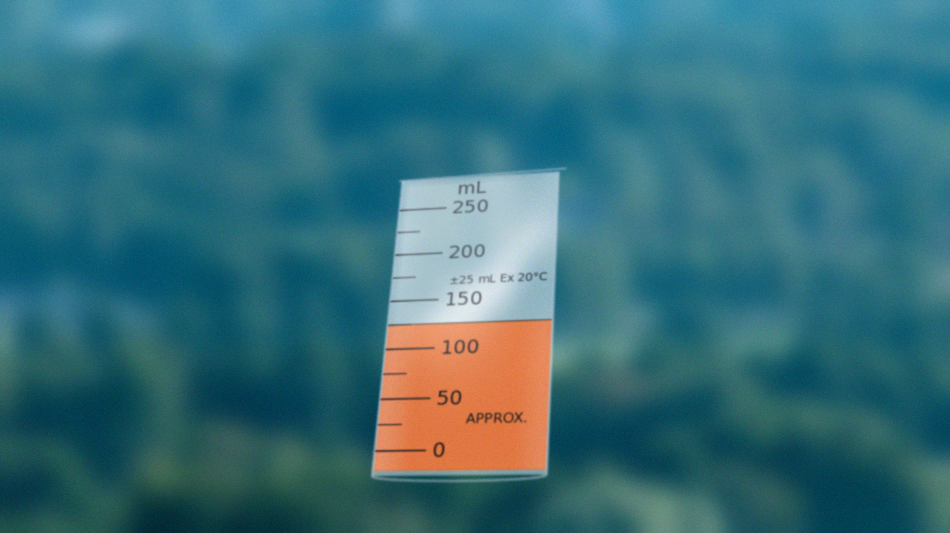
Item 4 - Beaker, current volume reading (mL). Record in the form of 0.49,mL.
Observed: 125,mL
